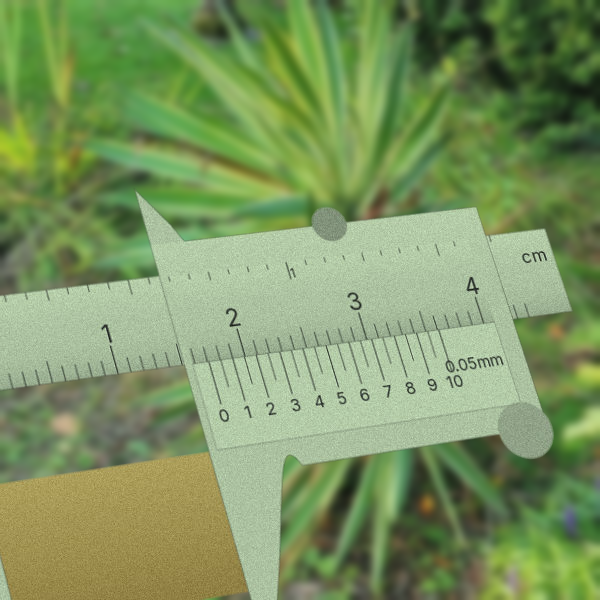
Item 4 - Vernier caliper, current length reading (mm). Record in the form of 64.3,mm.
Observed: 17.1,mm
